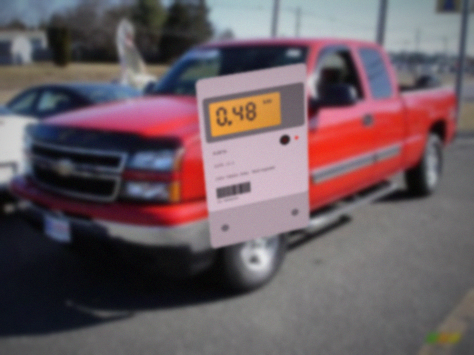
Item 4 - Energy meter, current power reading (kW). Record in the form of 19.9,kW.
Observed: 0.48,kW
